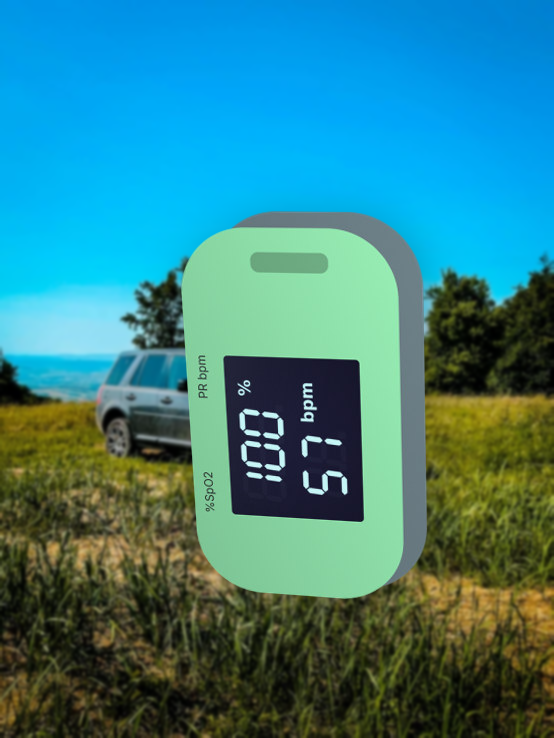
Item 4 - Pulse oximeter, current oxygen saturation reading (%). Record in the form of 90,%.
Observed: 100,%
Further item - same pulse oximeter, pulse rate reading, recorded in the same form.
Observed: 57,bpm
